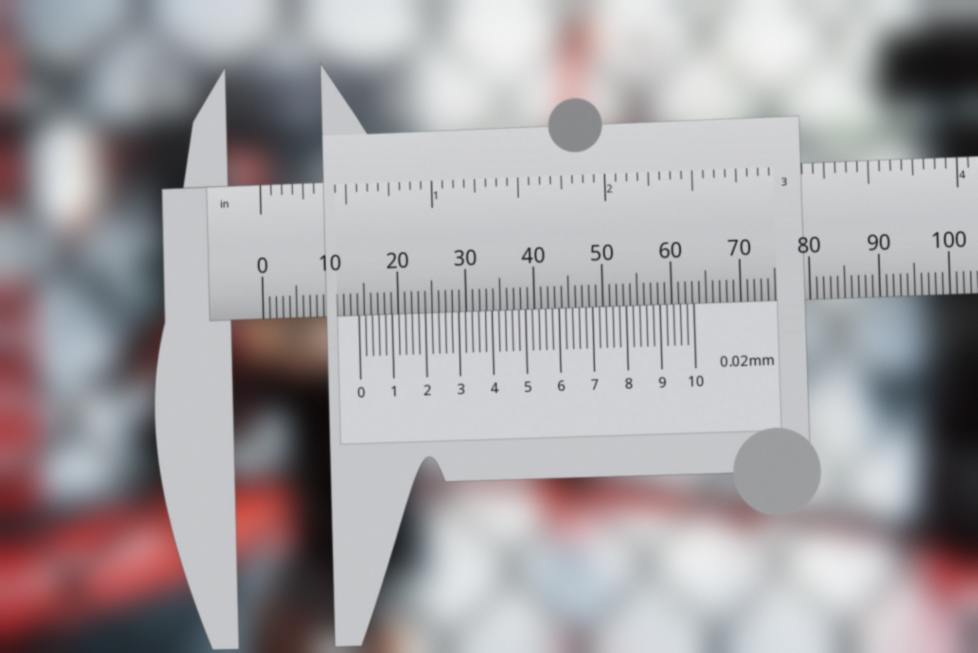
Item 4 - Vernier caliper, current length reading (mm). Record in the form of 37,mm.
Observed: 14.2,mm
